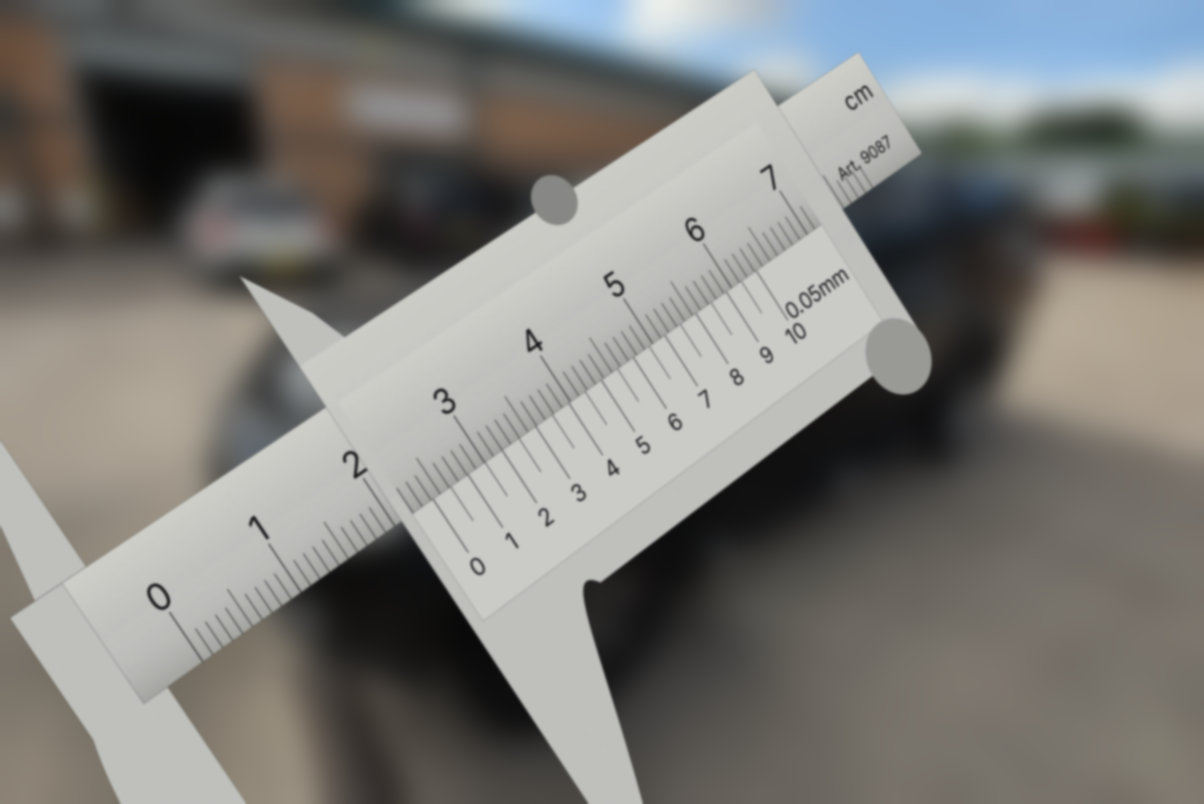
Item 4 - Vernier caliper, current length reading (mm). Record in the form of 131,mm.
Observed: 24.2,mm
